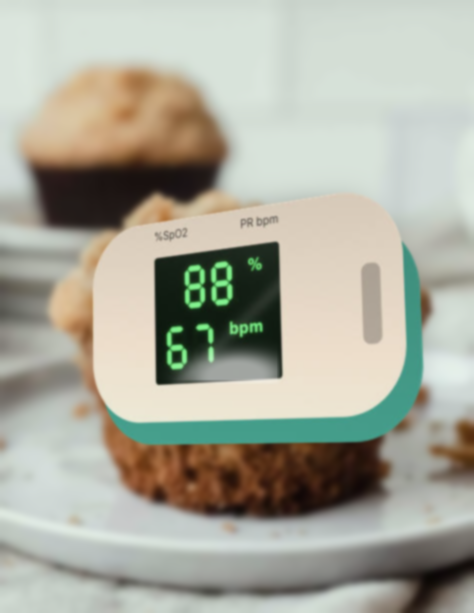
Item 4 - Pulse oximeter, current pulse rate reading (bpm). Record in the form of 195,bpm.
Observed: 67,bpm
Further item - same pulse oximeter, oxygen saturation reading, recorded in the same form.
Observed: 88,%
